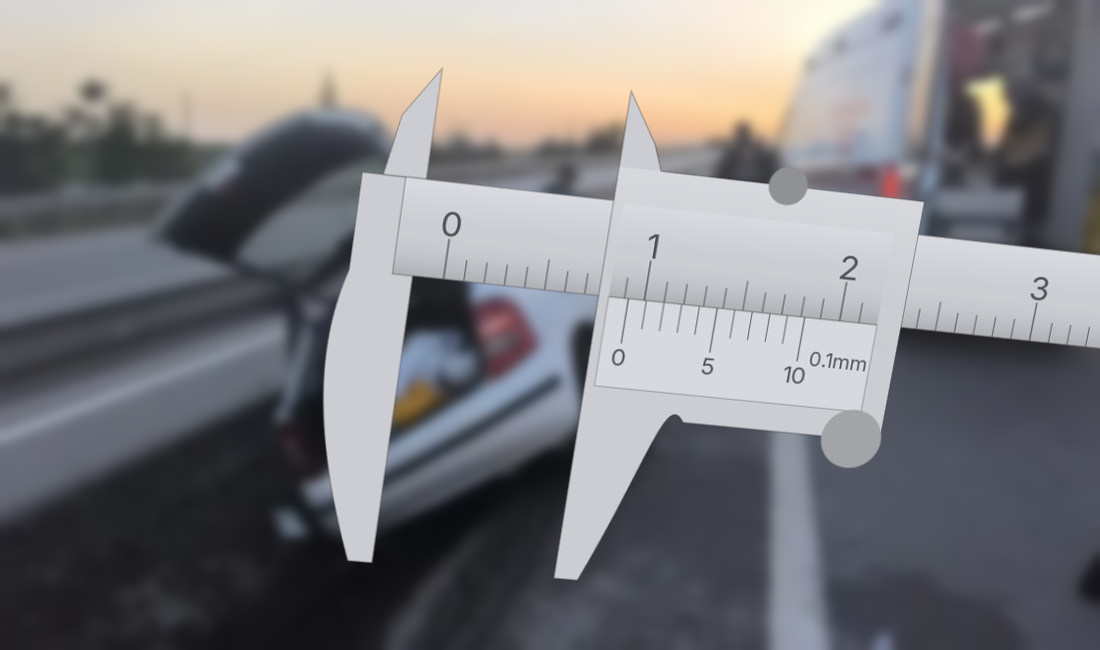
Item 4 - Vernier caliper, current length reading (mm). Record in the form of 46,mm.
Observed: 9.2,mm
